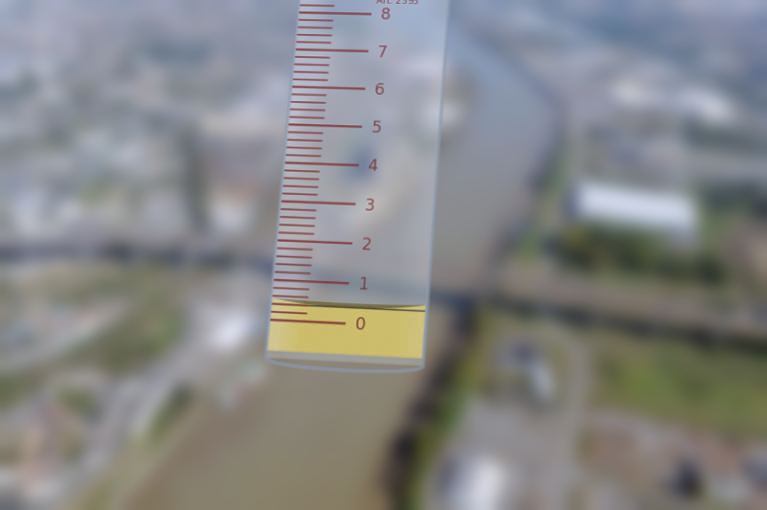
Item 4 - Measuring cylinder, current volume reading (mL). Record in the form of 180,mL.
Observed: 0.4,mL
